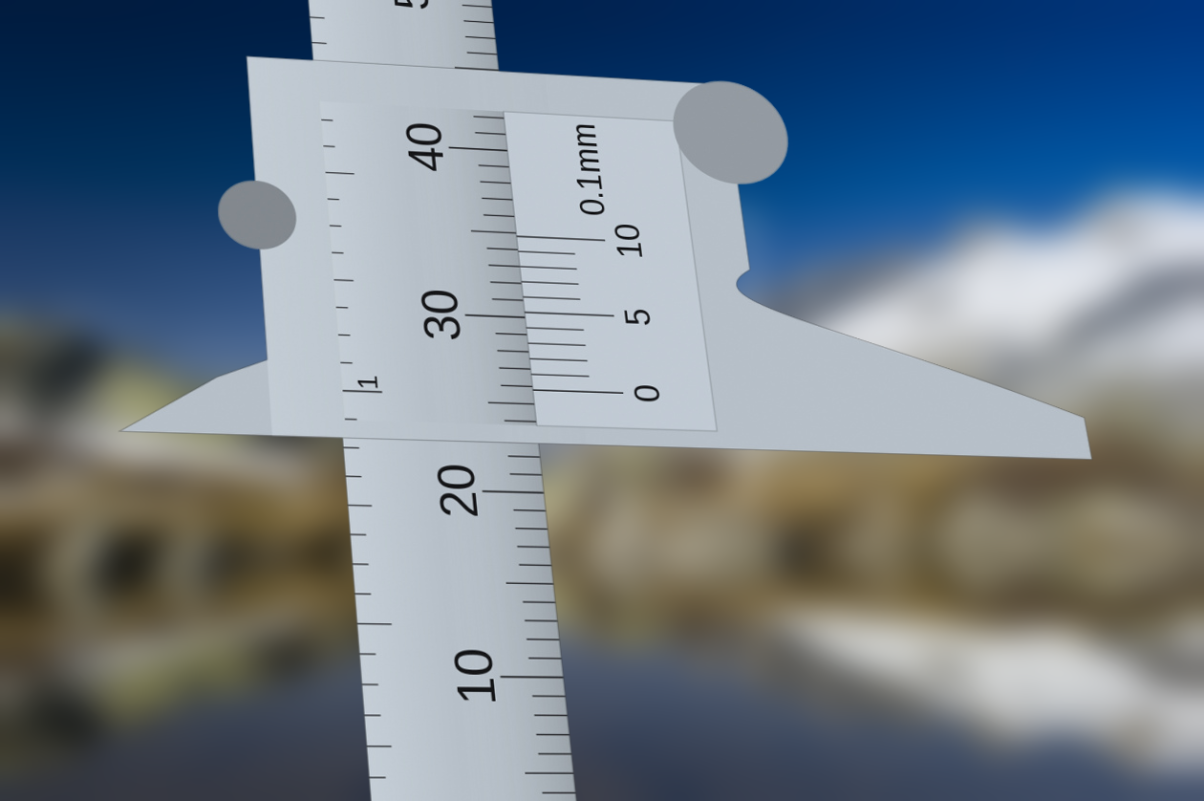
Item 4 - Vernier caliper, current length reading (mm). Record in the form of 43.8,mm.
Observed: 25.8,mm
